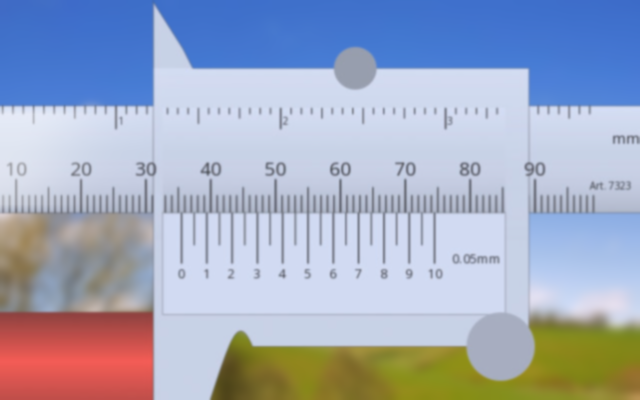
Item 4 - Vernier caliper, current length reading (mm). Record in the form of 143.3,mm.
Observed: 35.5,mm
